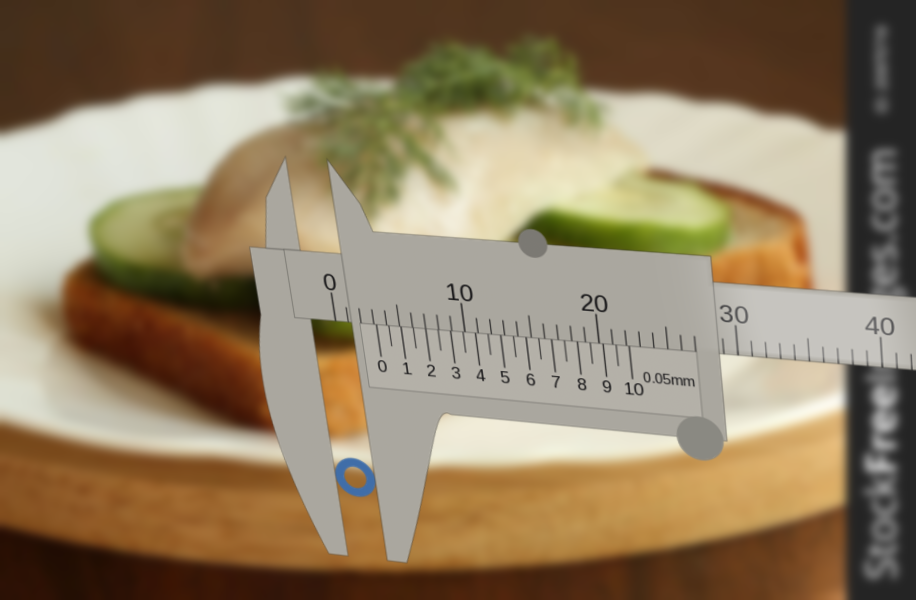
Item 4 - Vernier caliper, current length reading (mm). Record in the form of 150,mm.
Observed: 3.2,mm
